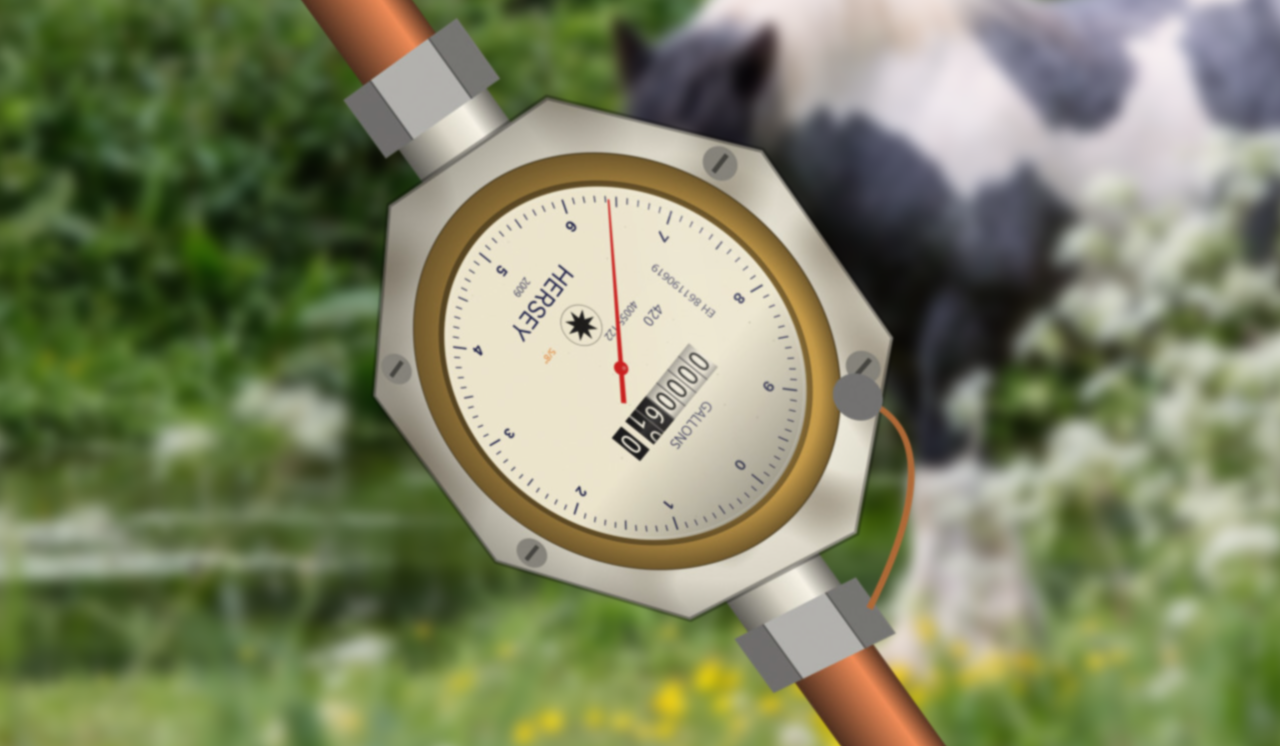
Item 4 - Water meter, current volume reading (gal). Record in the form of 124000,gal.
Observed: 606.4,gal
